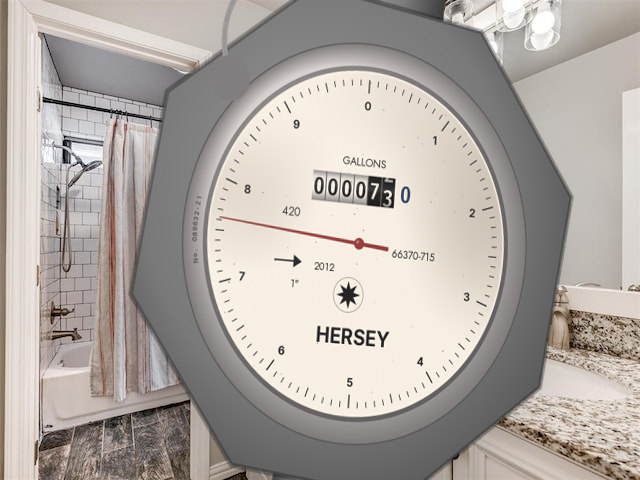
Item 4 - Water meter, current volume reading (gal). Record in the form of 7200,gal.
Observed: 727.6,gal
